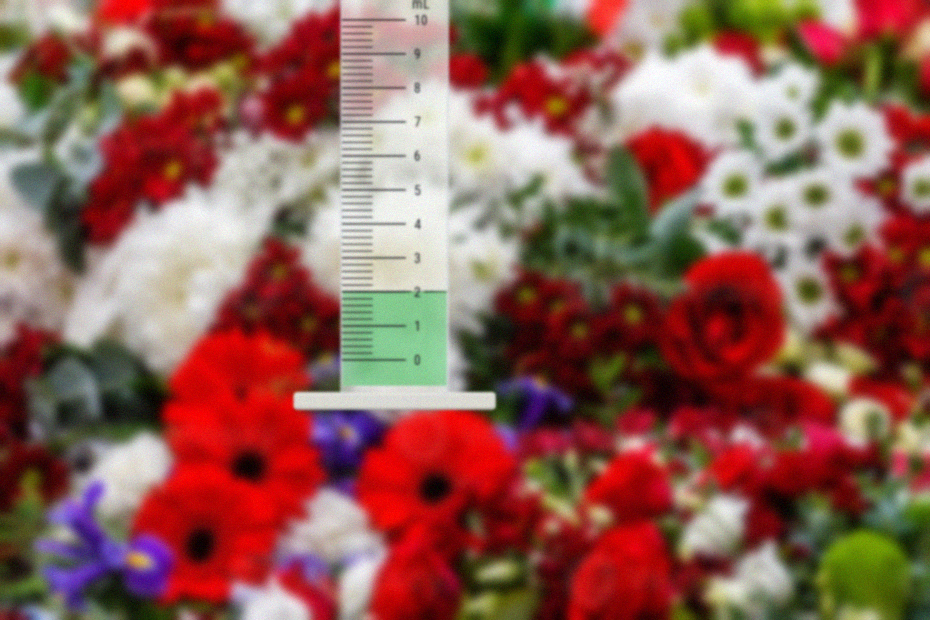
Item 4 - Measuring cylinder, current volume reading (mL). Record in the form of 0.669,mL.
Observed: 2,mL
